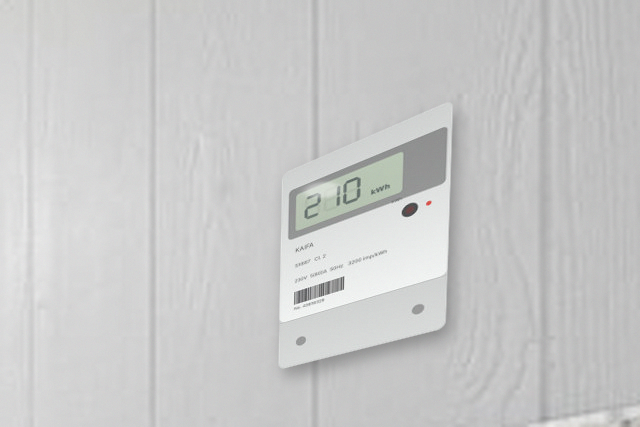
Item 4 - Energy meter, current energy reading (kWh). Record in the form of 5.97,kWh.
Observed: 210,kWh
